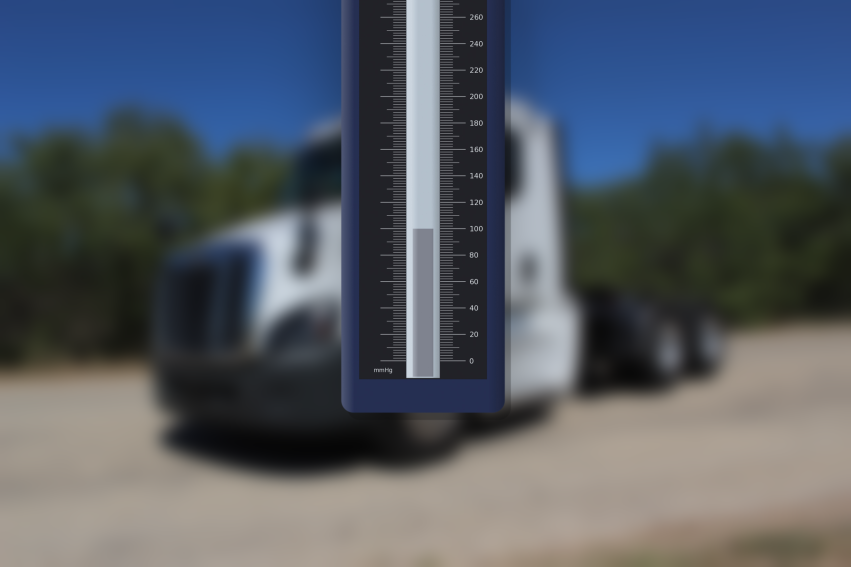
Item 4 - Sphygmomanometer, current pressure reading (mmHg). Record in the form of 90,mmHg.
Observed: 100,mmHg
